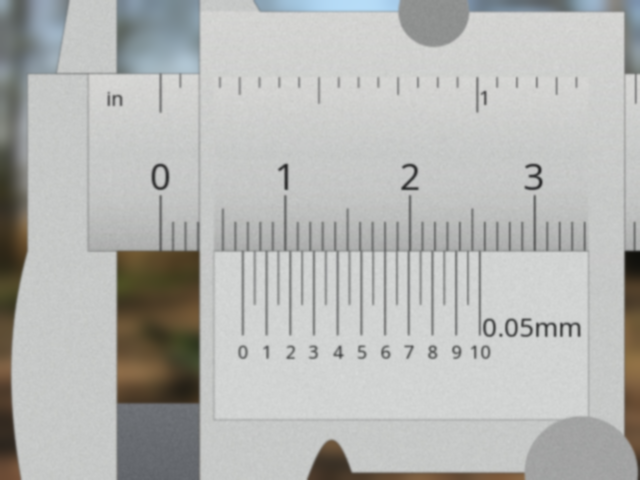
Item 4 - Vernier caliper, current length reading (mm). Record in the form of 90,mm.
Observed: 6.6,mm
